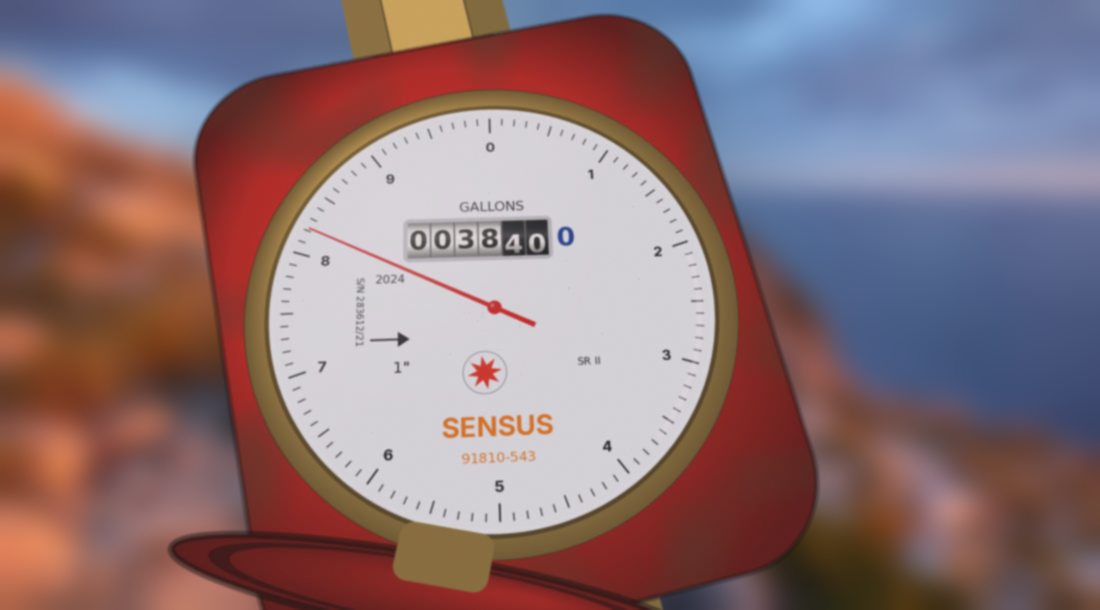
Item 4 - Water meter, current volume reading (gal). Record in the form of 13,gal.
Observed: 38398.2,gal
